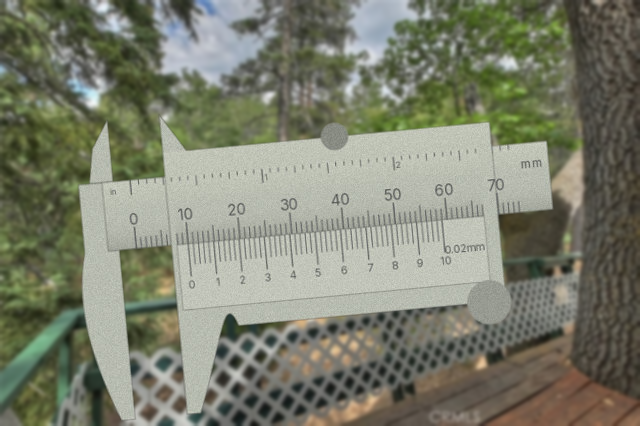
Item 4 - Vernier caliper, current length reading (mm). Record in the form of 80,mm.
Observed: 10.0,mm
